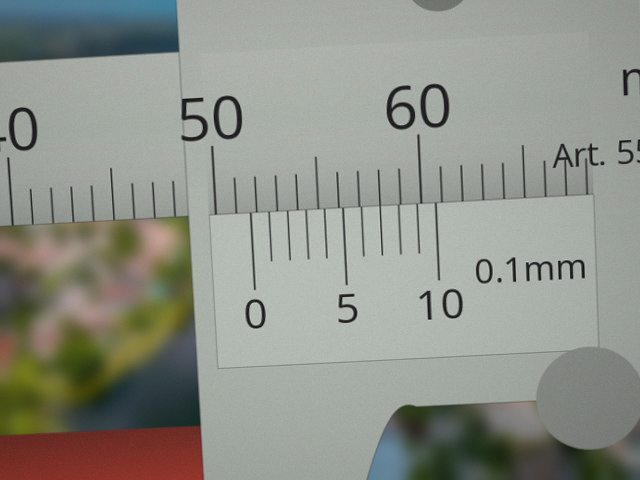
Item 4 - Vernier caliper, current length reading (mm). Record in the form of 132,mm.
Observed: 51.7,mm
